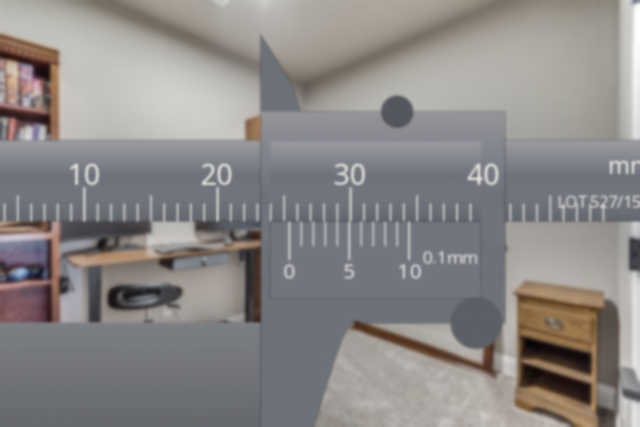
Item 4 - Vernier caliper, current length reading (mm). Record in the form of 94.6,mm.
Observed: 25.4,mm
